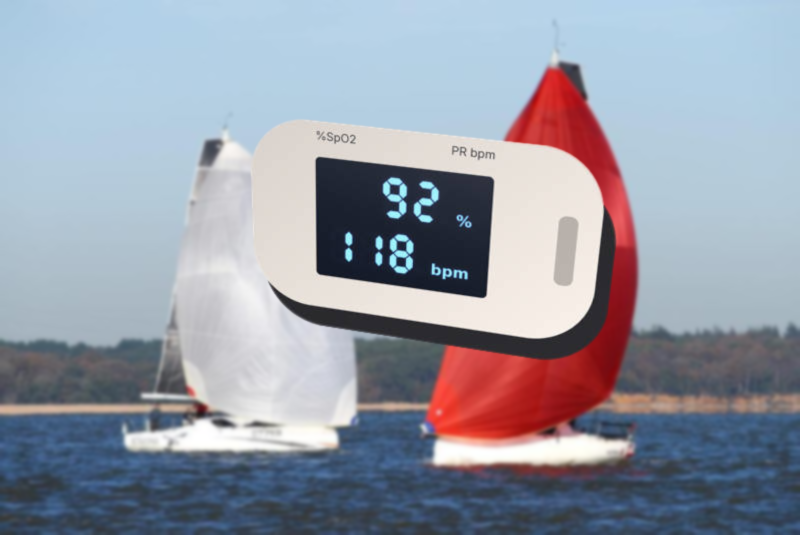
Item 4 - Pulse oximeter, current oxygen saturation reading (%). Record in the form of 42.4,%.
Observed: 92,%
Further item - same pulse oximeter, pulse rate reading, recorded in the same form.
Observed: 118,bpm
